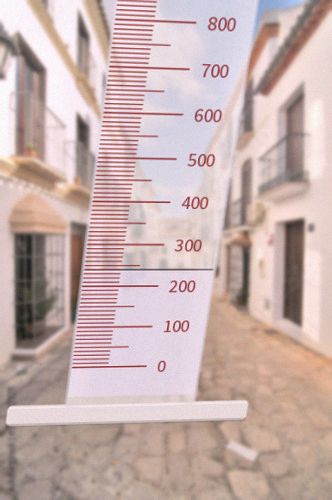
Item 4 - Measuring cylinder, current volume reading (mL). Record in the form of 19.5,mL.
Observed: 240,mL
